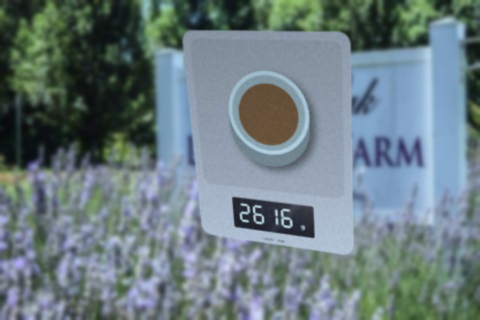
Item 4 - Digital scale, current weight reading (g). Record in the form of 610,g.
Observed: 2616,g
